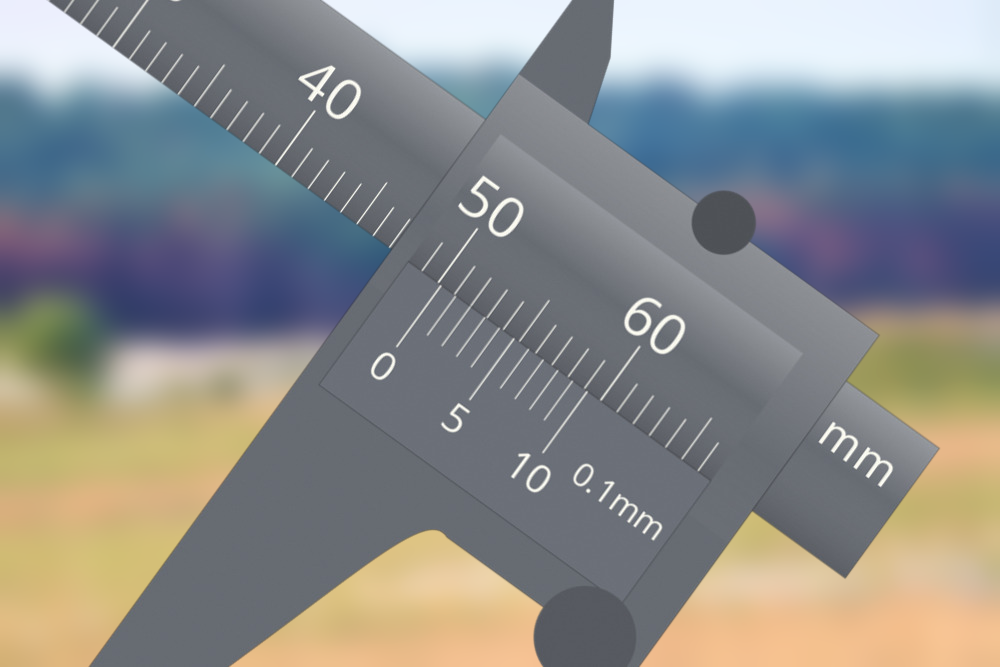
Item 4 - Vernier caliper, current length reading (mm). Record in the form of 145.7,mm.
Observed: 50.2,mm
